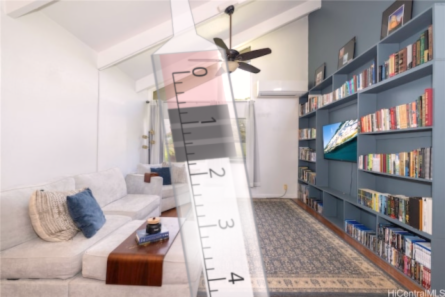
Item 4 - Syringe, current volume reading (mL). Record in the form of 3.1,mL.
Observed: 0.7,mL
